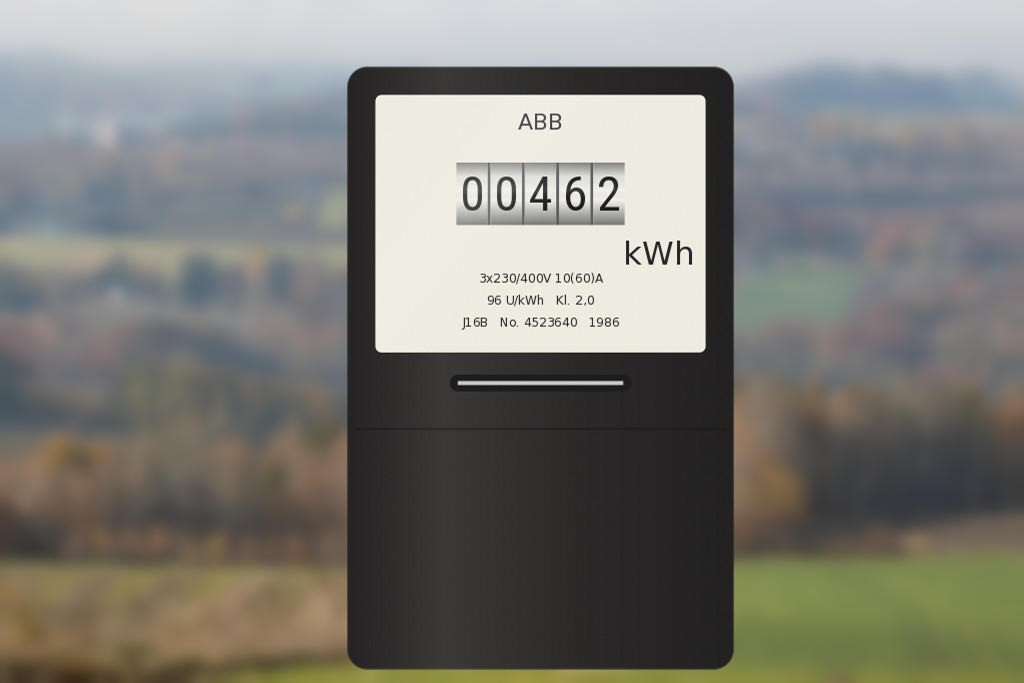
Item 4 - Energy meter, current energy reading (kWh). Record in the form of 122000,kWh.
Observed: 462,kWh
